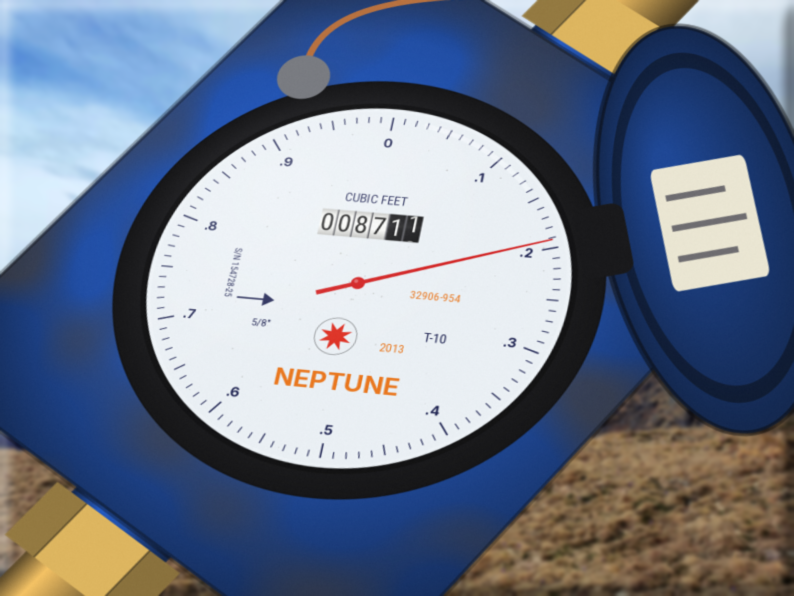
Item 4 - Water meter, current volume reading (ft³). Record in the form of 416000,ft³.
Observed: 8711.19,ft³
